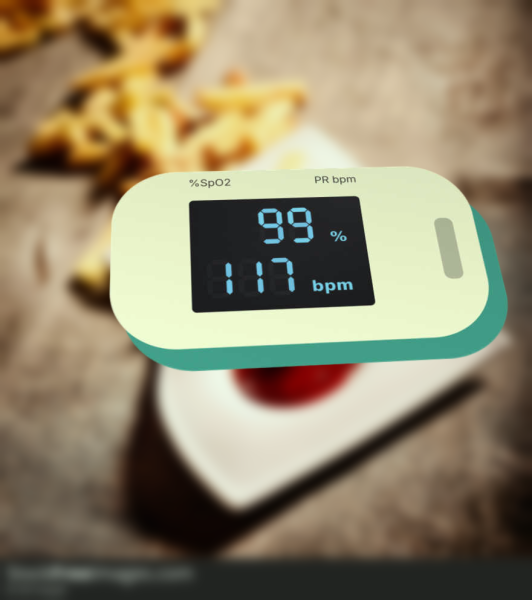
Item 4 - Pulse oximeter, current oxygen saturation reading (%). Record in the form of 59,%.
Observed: 99,%
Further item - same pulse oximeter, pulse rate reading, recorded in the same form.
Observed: 117,bpm
